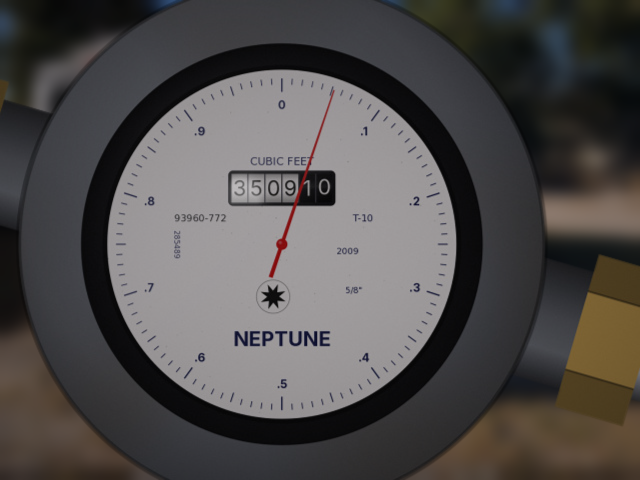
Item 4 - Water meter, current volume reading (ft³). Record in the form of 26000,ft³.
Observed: 350910.05,ft³
